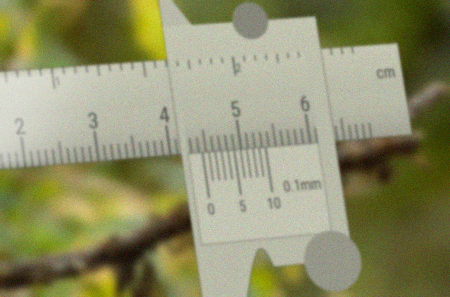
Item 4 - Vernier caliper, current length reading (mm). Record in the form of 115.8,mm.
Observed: 44.5,mm
